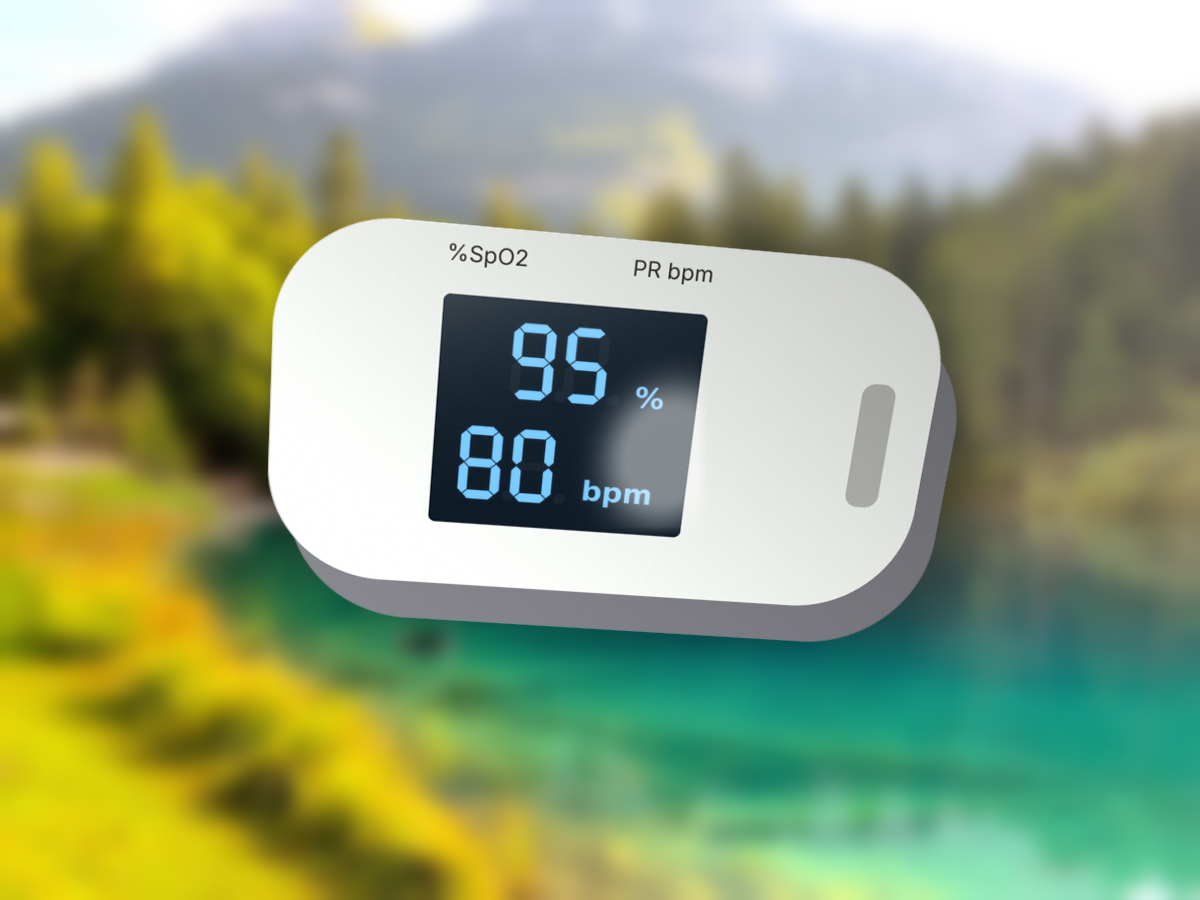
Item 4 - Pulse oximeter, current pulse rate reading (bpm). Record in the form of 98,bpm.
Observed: 80,bpm
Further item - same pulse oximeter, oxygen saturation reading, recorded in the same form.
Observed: 95,%
